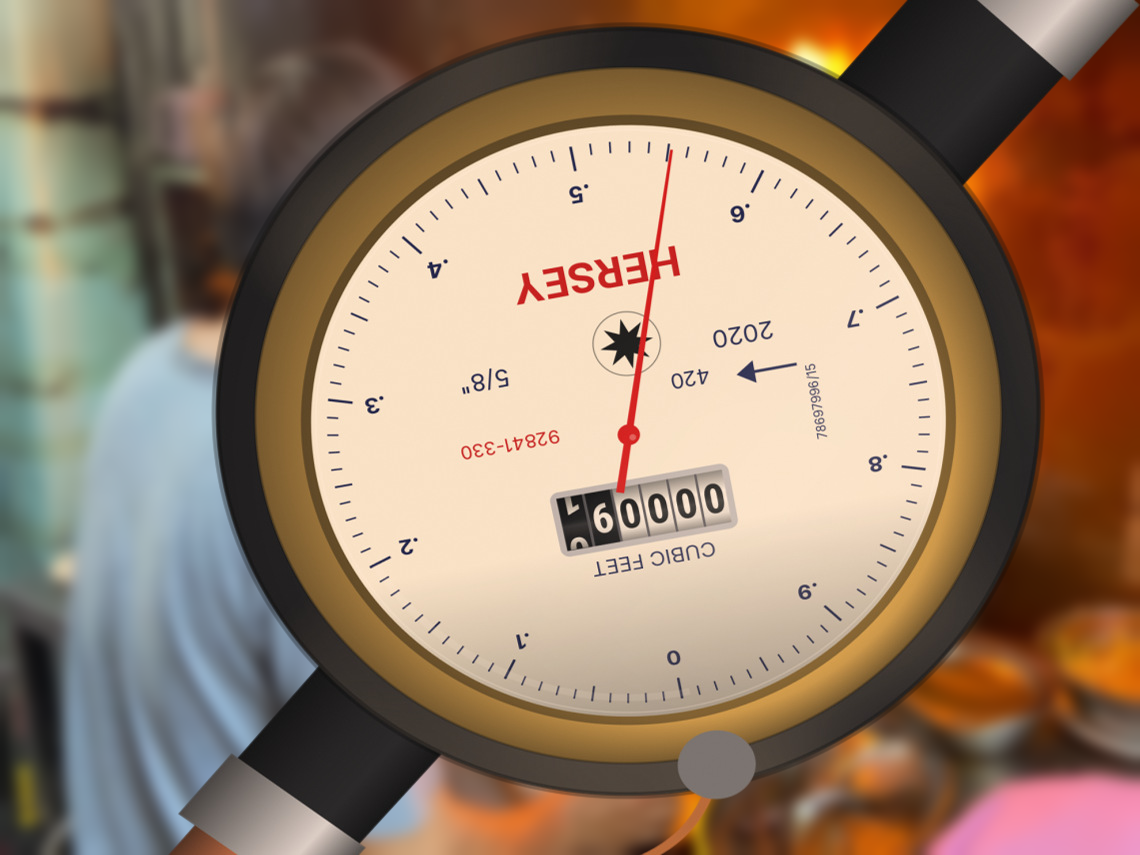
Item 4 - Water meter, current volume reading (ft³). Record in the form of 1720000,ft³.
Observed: 90.55,ft³
